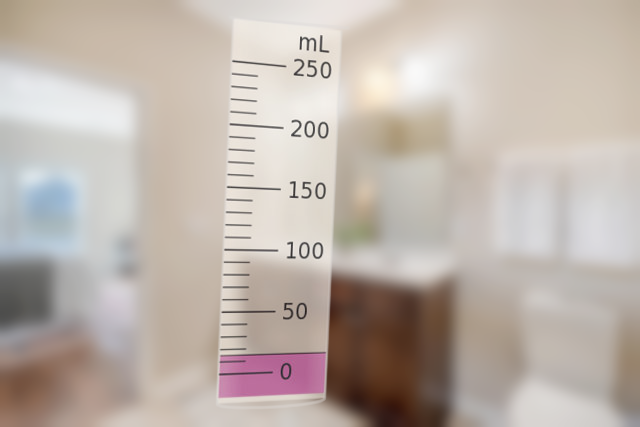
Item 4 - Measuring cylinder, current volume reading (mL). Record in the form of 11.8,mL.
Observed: 15,mL
